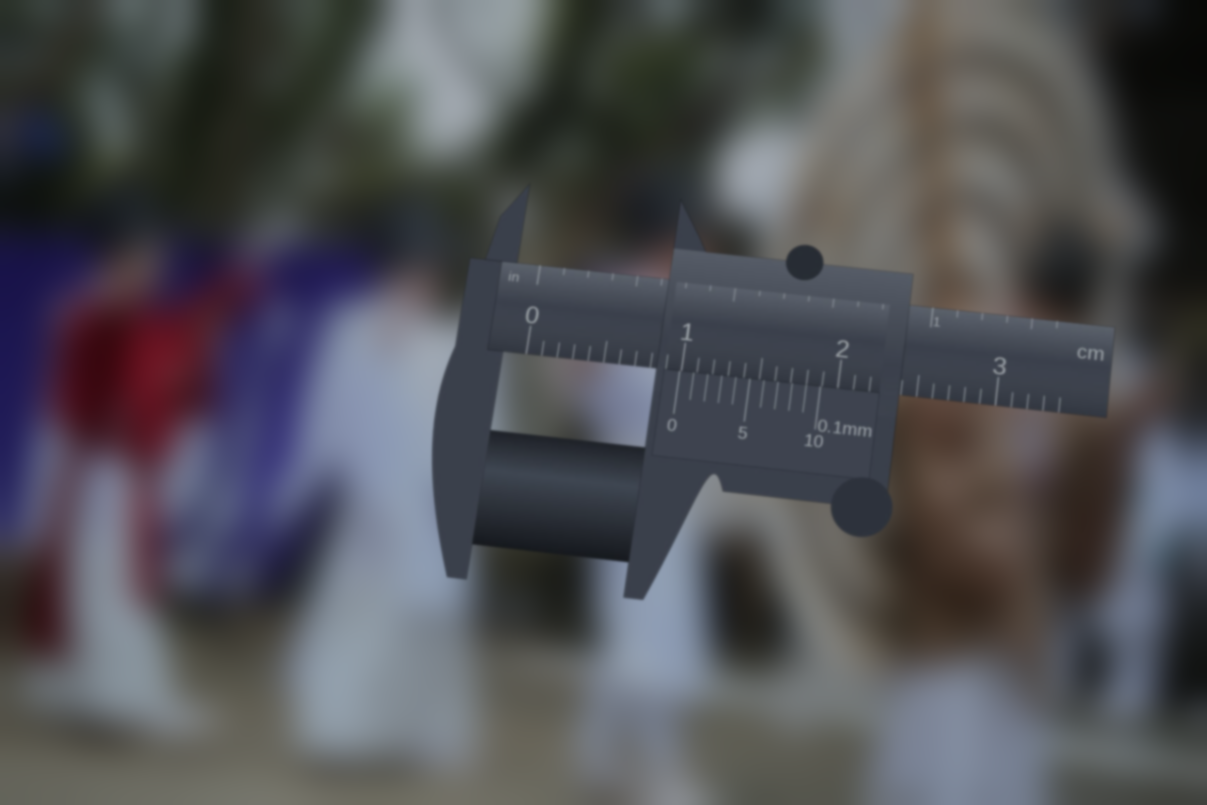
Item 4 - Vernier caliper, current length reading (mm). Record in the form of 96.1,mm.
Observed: 9.9,mm
